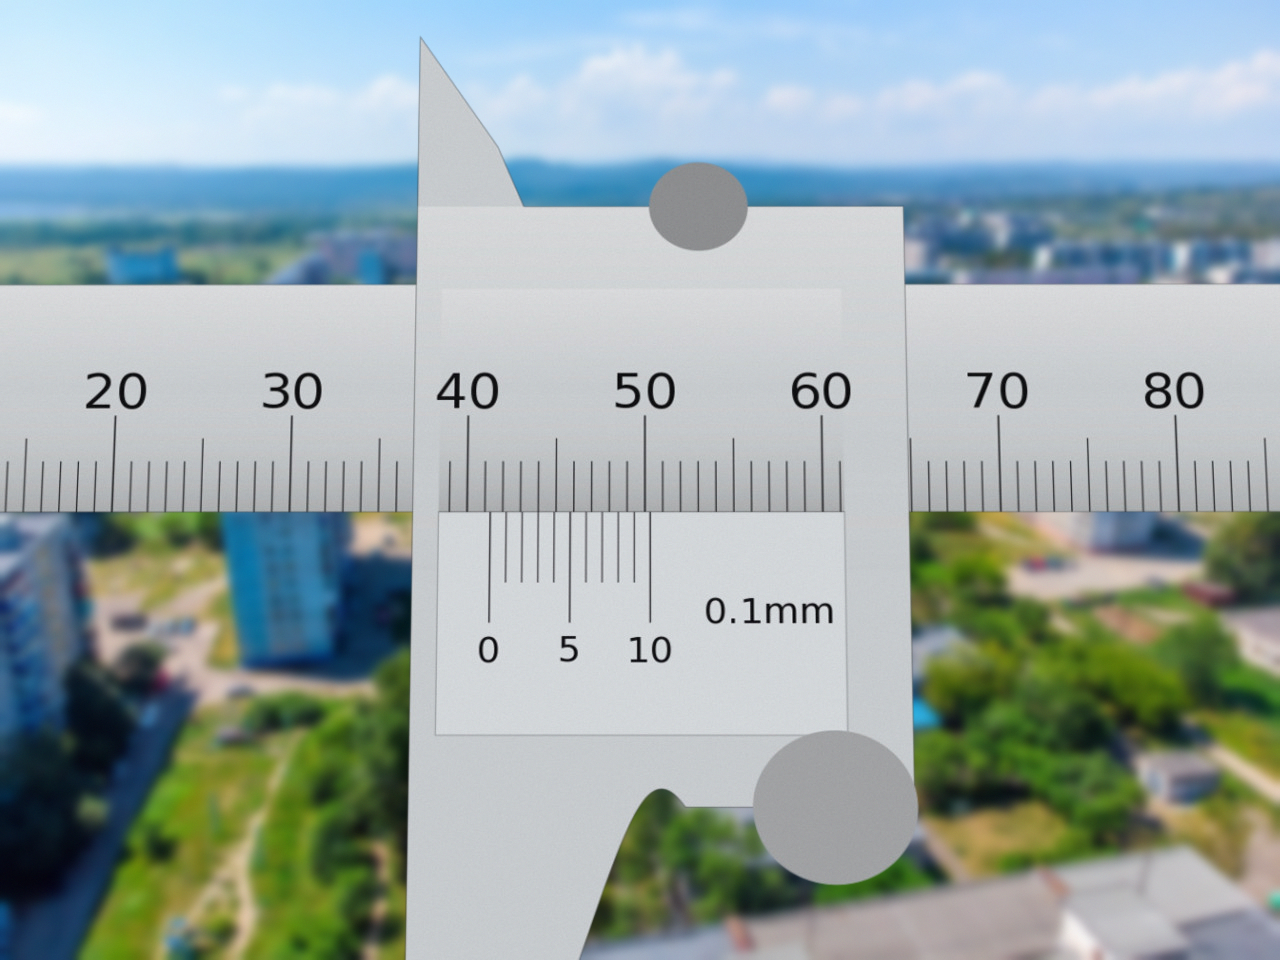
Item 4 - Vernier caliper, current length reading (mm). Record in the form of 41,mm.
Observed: 41.3,mm
